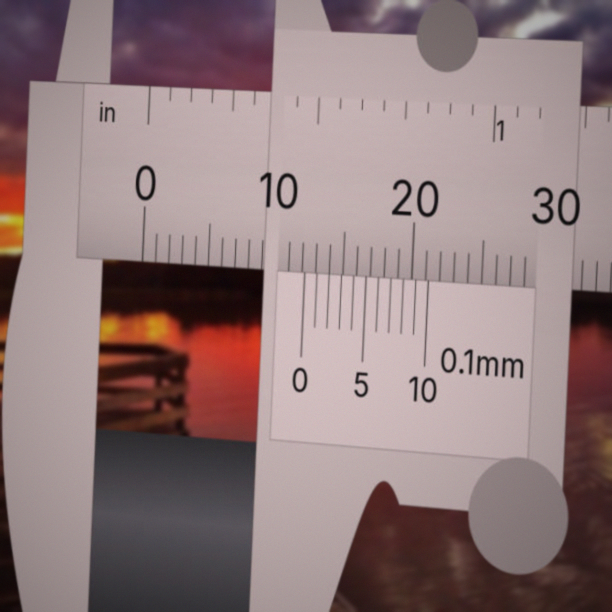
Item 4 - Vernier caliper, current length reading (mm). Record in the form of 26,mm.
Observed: 12.2,mm
